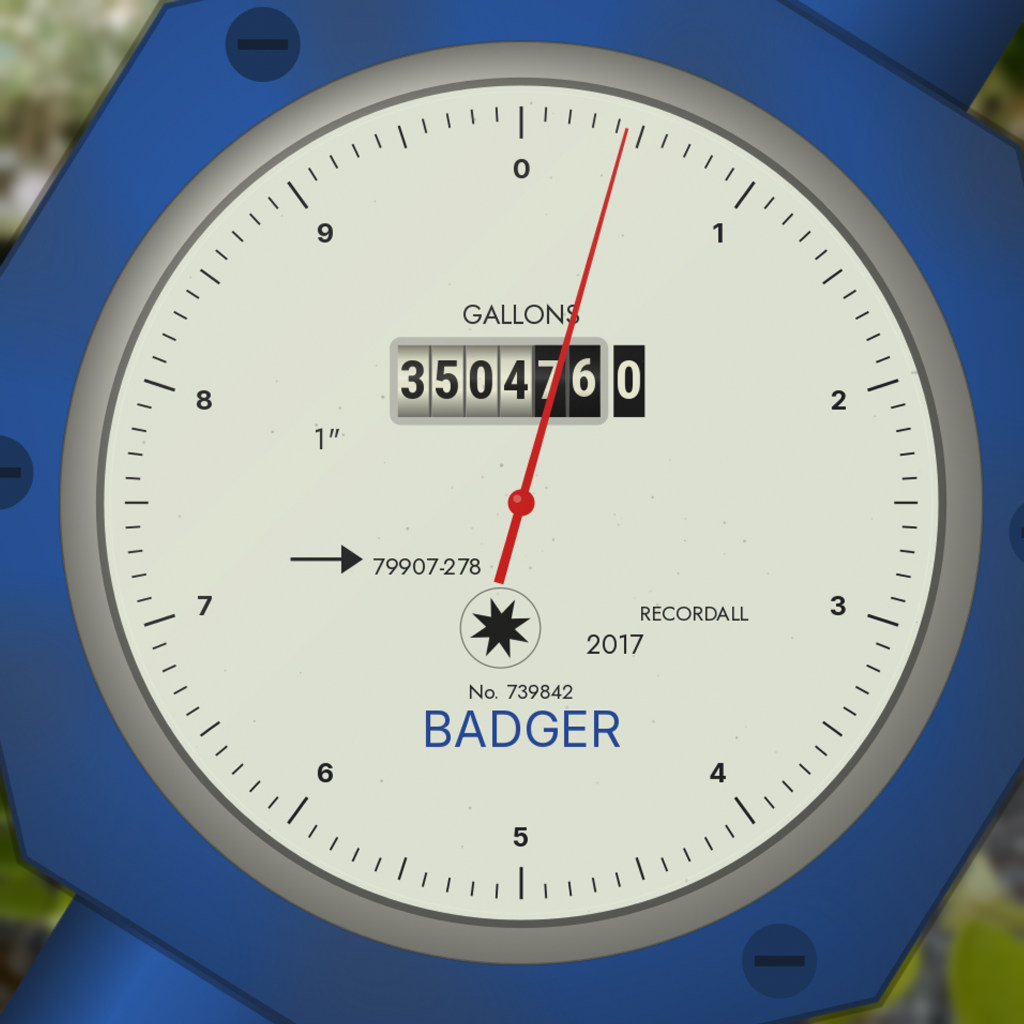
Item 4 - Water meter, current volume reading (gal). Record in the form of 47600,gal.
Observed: 3504760.4,gal
